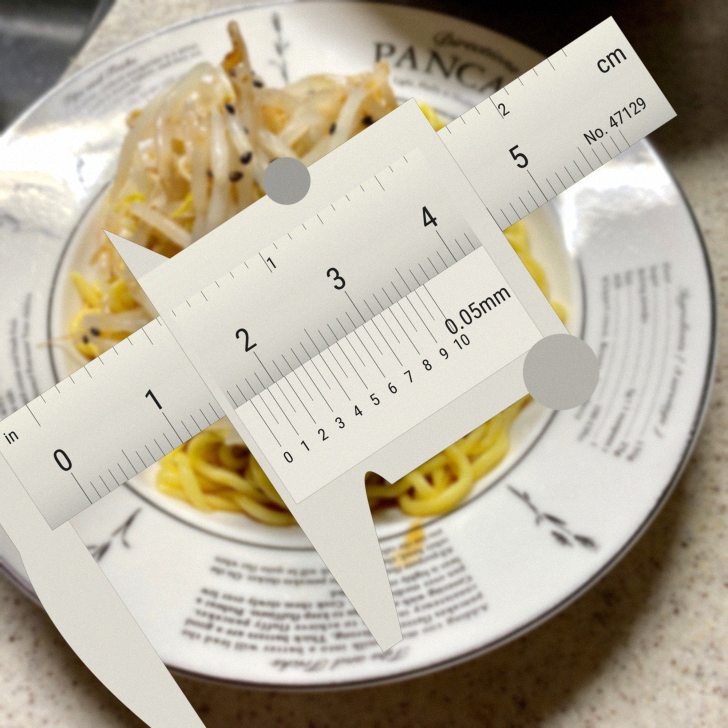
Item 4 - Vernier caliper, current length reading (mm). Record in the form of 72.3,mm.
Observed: 17.3,mm
